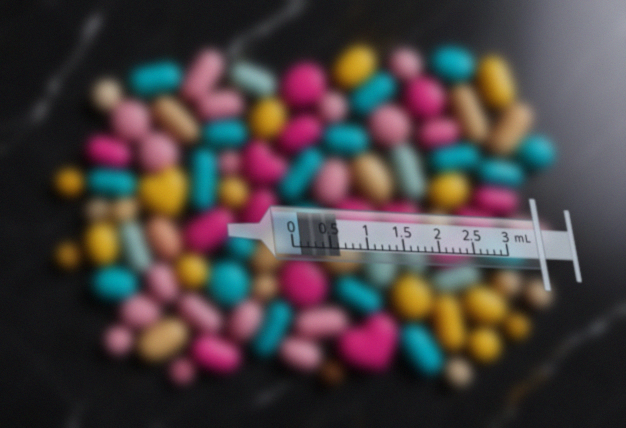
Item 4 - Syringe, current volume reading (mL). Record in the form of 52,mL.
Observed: 0.1,mL
